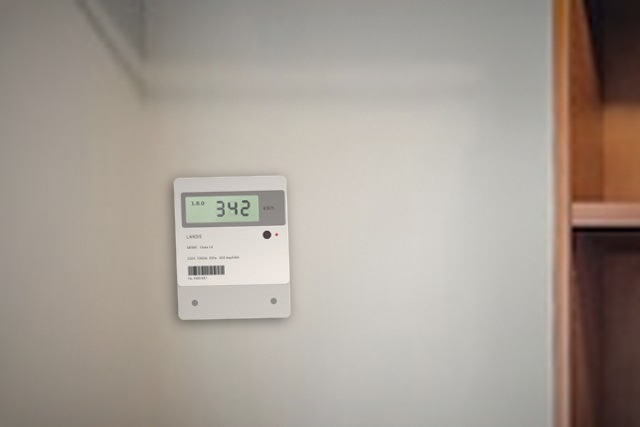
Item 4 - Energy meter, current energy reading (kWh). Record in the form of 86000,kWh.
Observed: 342,kWh
